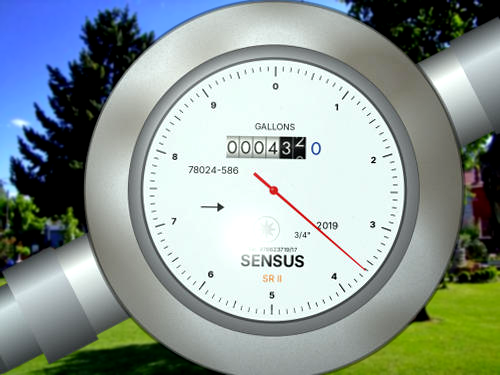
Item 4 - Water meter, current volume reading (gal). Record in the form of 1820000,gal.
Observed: 4323.6,gal
